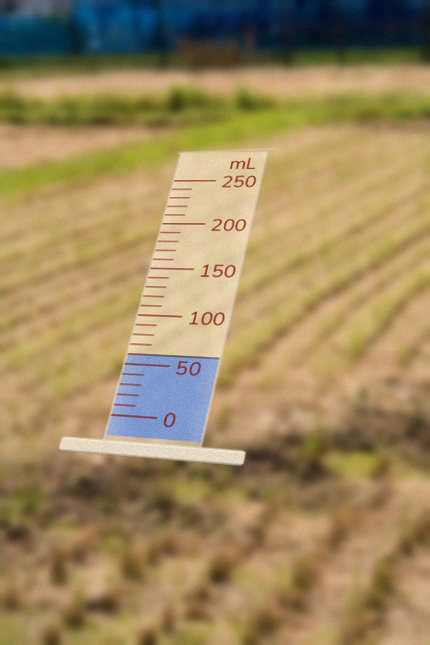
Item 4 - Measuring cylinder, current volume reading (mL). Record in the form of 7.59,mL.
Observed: 60,mL
